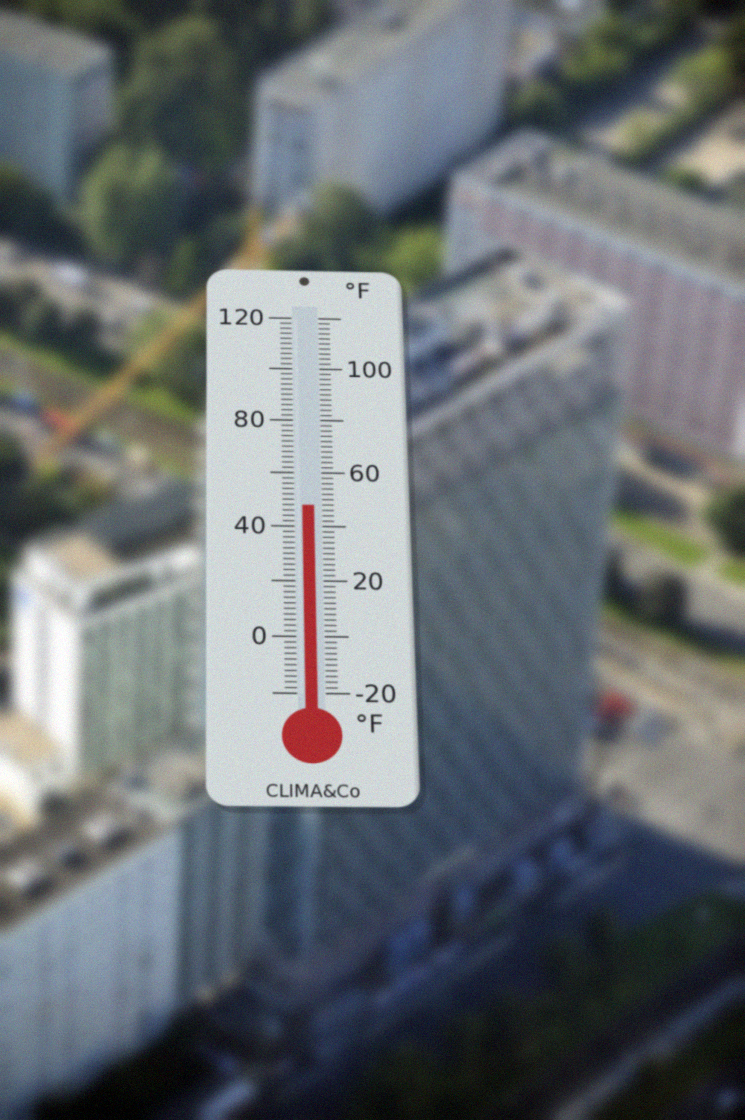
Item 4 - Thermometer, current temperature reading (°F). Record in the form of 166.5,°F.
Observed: 48,°F
